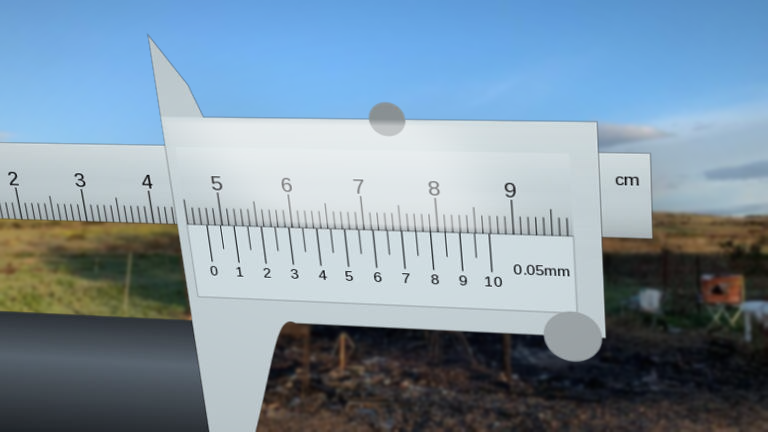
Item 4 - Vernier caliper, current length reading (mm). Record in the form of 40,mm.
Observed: 47.8,mm
